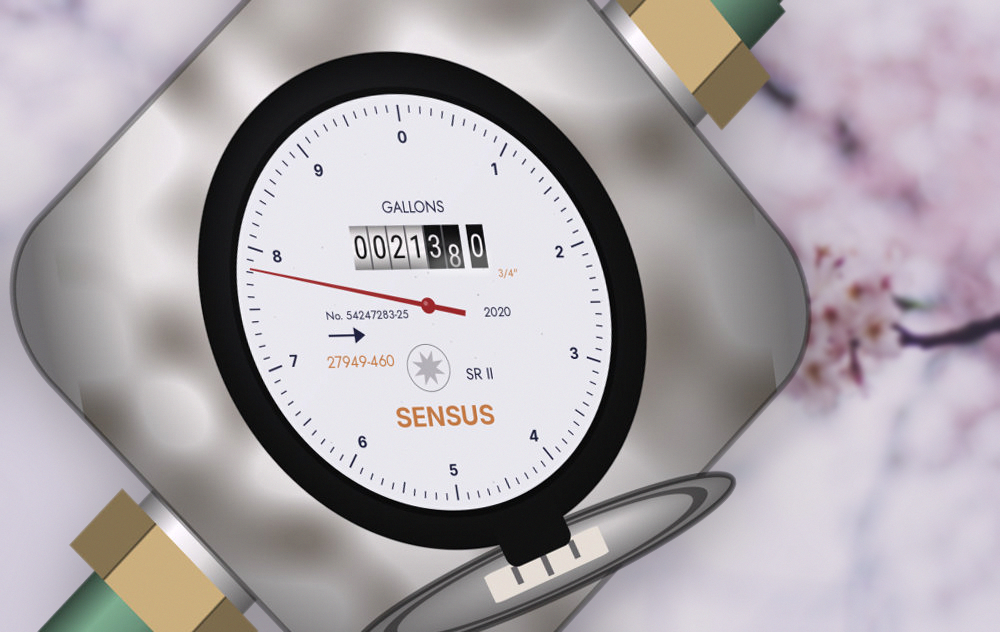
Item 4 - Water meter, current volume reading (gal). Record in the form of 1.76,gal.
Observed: 21377.8,gal
